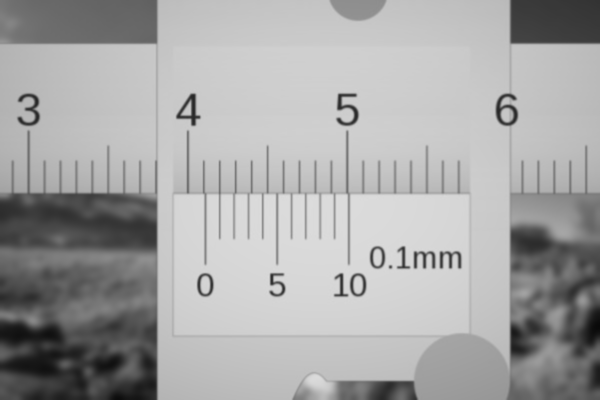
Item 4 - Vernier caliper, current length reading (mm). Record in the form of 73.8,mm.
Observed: 41.1,mm
